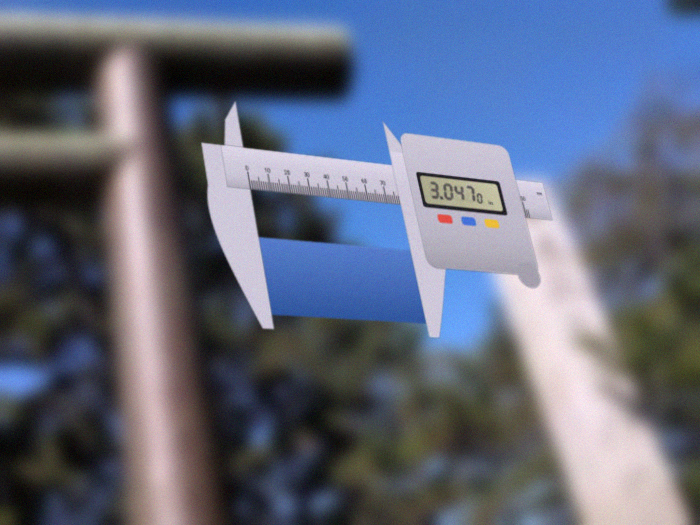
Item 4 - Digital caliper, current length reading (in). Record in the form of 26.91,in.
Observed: 3.0470,in
